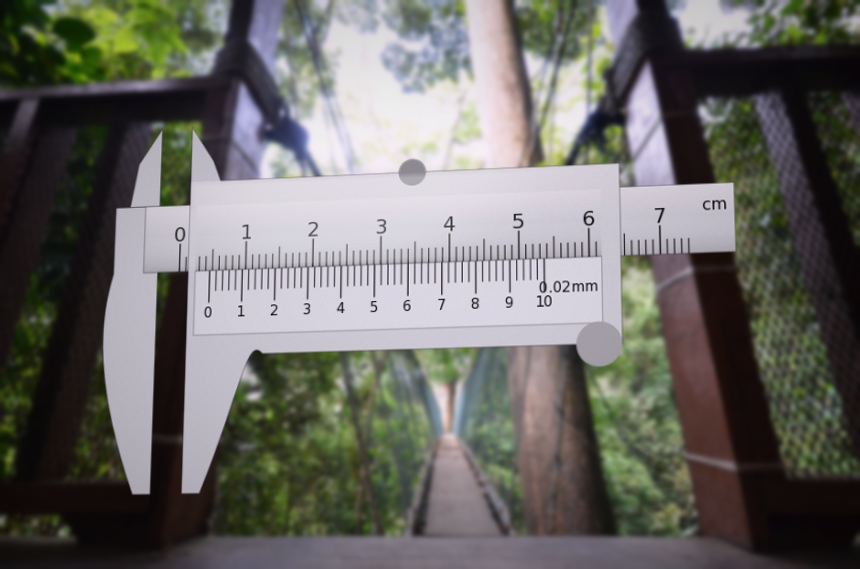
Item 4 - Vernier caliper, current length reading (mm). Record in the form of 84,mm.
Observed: 4.6,mm
